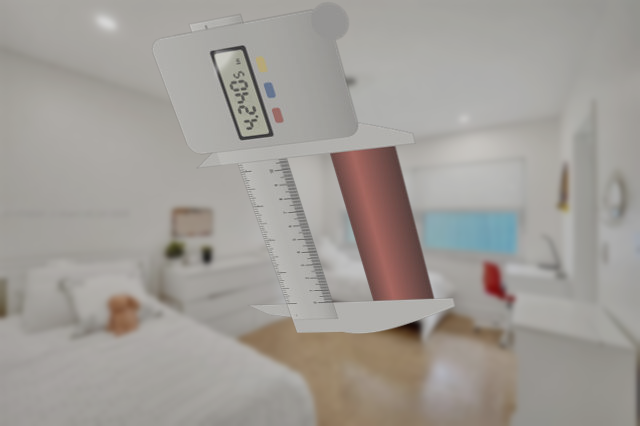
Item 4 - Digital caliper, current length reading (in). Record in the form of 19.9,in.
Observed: 4.2405,in
